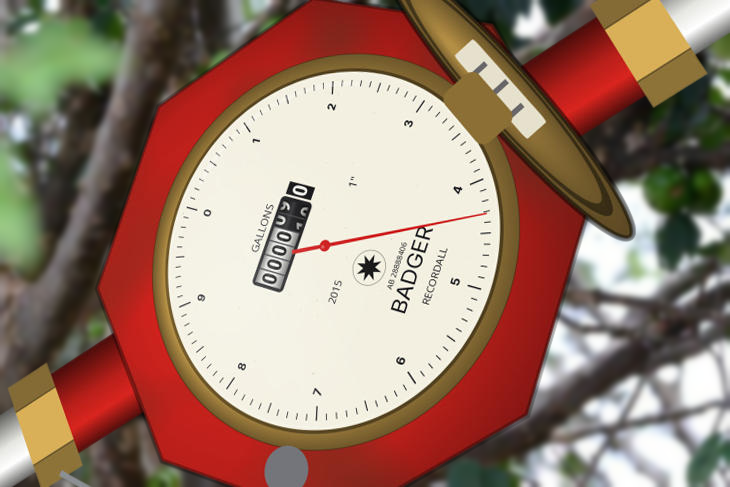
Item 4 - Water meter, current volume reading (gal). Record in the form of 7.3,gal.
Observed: 94.3,gal
